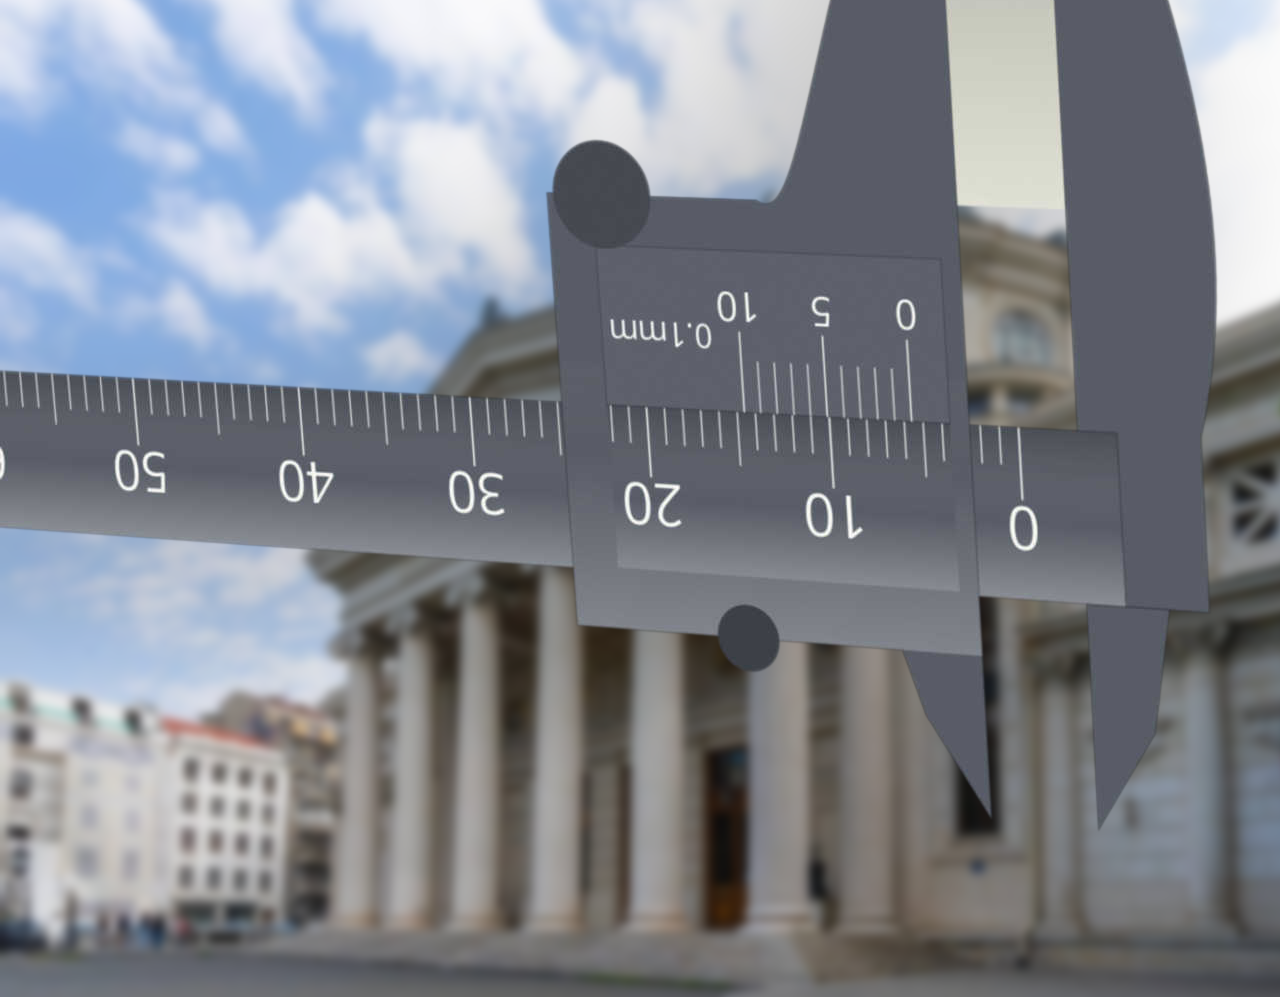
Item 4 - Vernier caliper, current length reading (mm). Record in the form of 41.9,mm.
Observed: 5.6,mm
